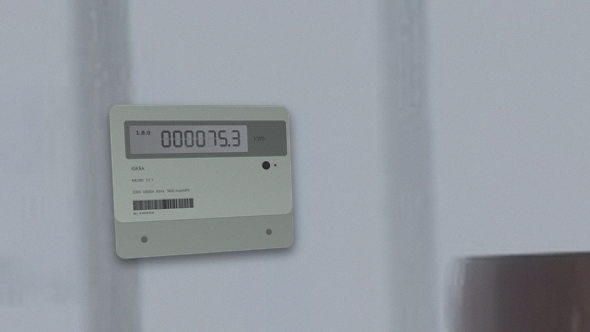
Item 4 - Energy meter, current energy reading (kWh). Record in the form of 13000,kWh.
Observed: 75.3,kWh
